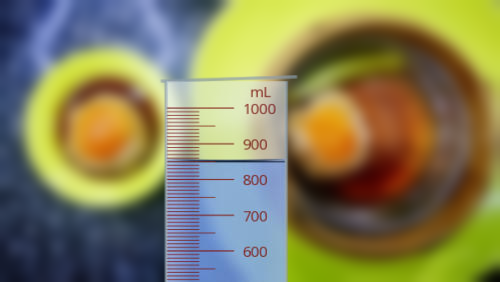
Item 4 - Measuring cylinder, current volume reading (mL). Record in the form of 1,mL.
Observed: 850,mL
